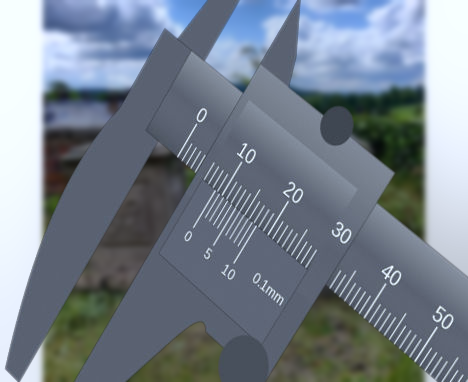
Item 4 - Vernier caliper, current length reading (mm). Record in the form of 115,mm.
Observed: 8.6,mm
